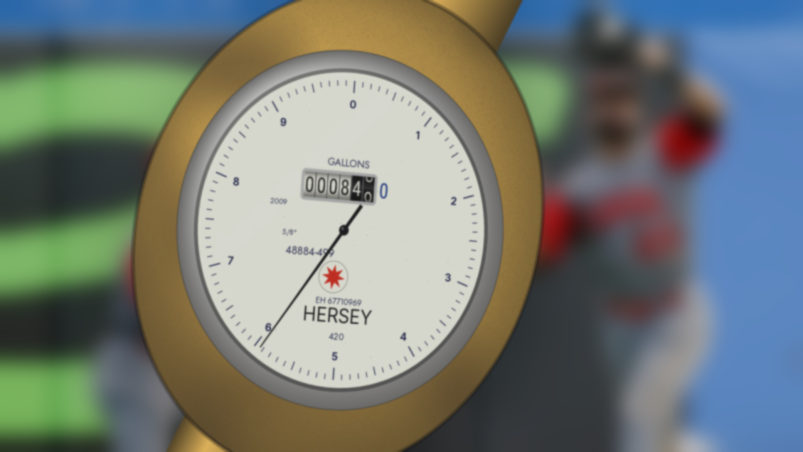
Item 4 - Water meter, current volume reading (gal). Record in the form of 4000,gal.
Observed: 8485.9,gal
